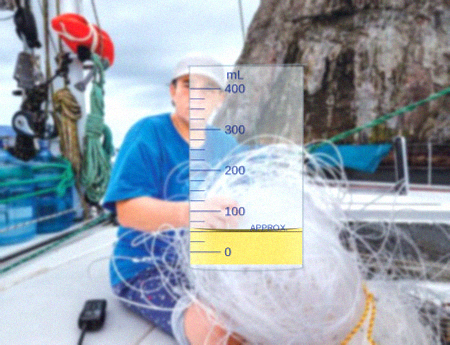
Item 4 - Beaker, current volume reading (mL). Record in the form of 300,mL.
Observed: 50,mL
